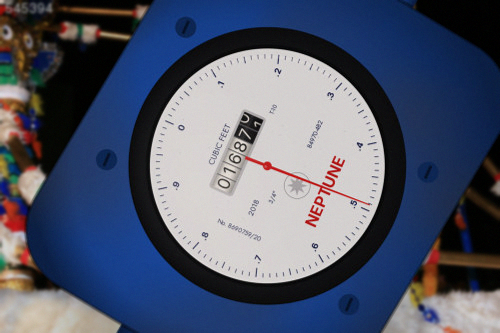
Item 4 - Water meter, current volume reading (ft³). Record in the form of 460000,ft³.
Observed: 16870.49,ft³
